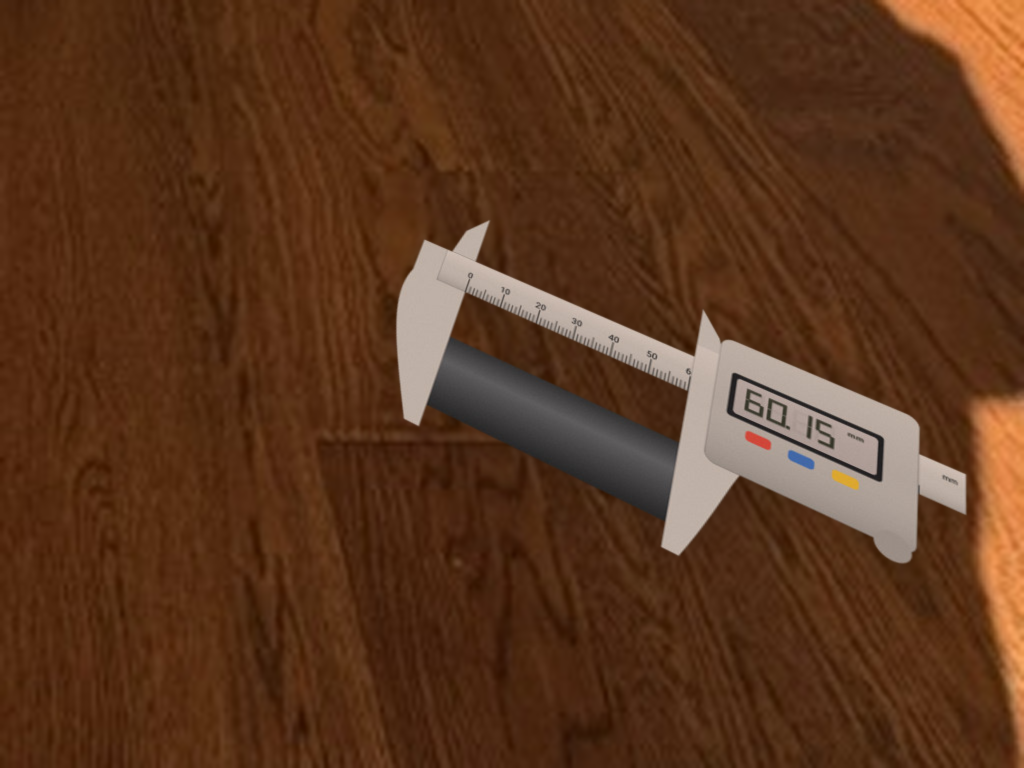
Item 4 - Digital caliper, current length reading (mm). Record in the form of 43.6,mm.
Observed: 60.15,mm
